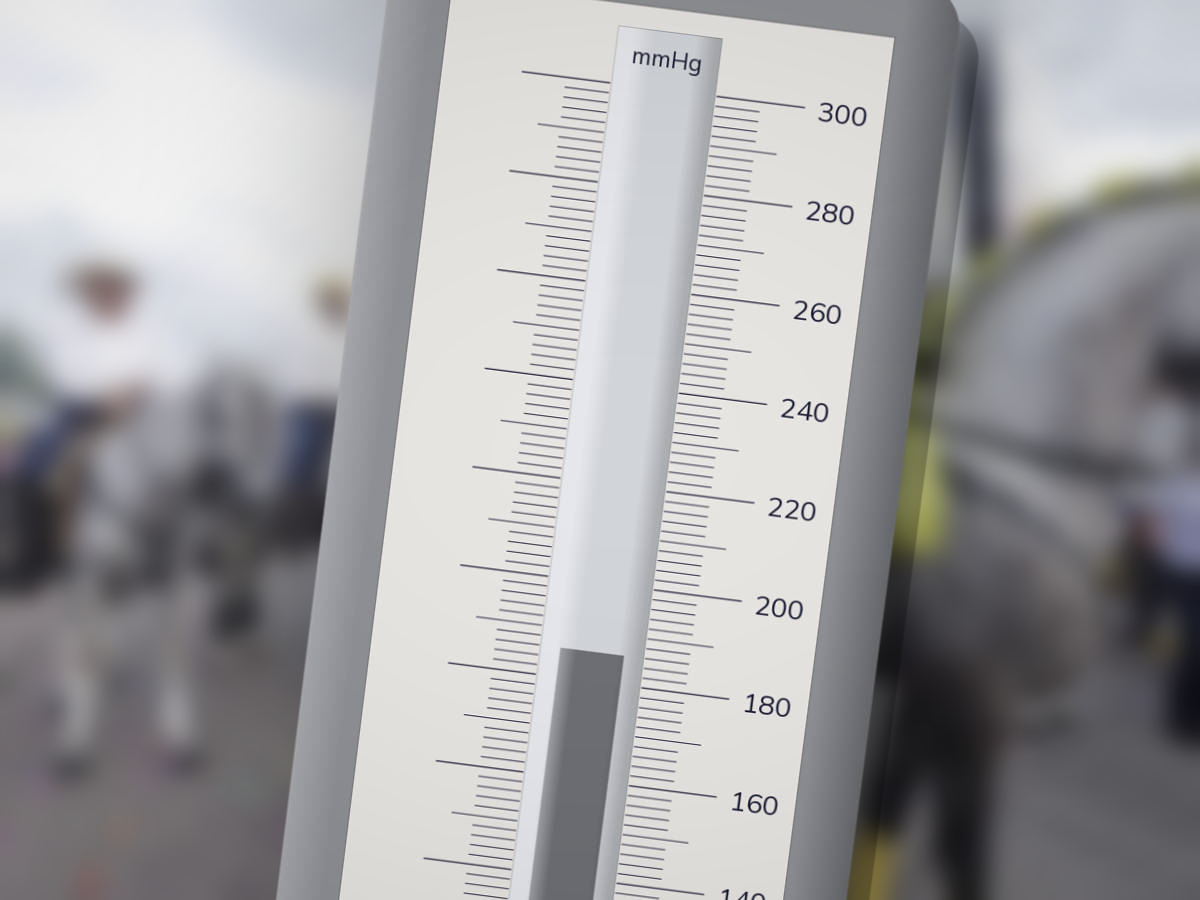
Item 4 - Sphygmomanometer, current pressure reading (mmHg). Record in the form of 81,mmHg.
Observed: 186,mmHg
